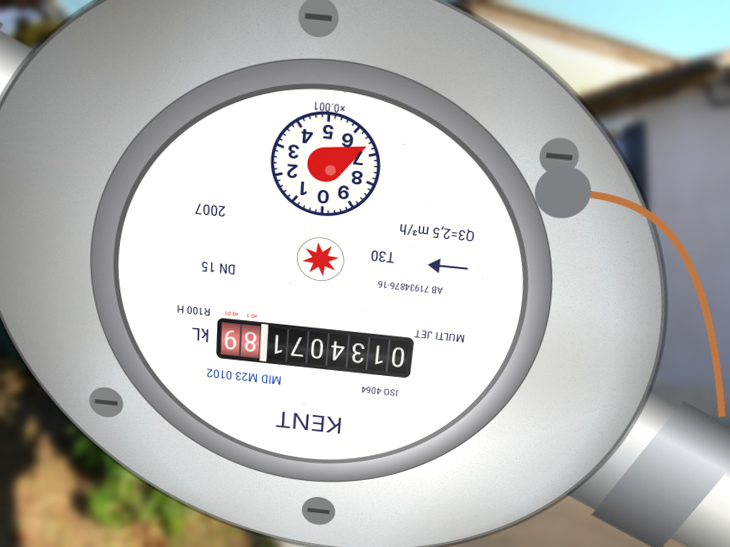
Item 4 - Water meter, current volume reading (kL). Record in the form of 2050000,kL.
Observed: 134071.896,kL
